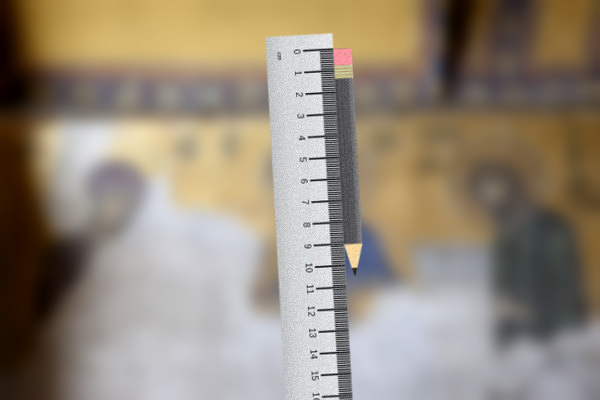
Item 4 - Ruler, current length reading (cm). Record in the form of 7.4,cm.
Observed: 10.5,cm
